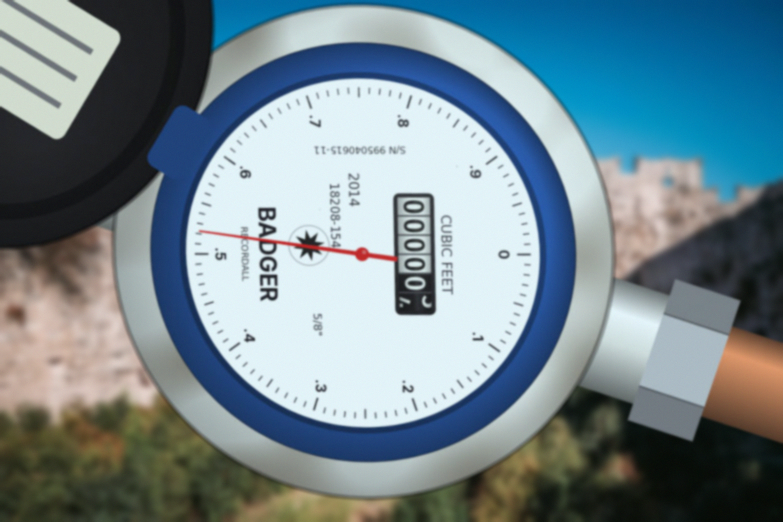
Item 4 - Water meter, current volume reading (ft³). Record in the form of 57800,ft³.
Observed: 3.52,ft³
